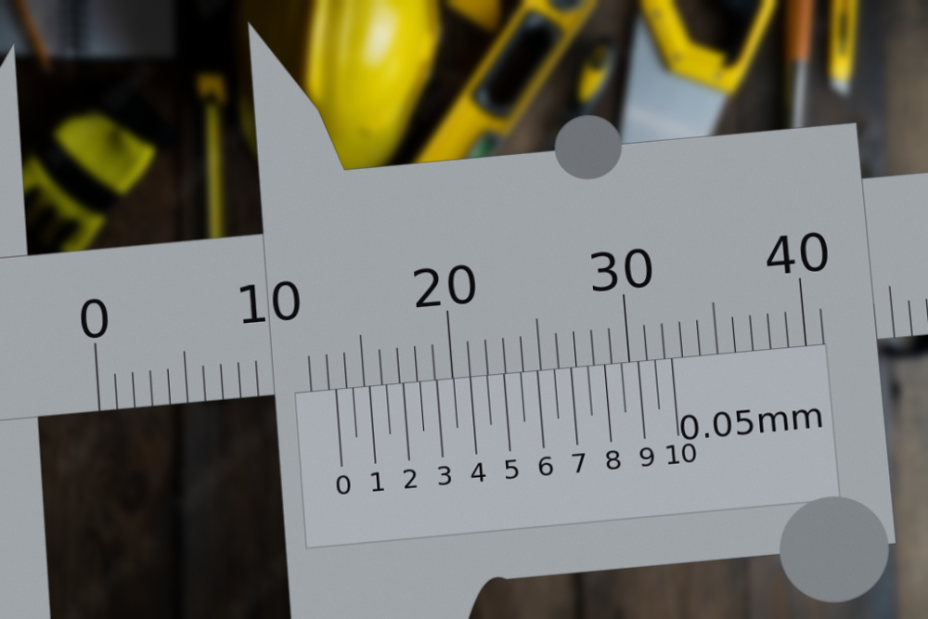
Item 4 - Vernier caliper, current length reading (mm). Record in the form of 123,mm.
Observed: 13.4,mm
